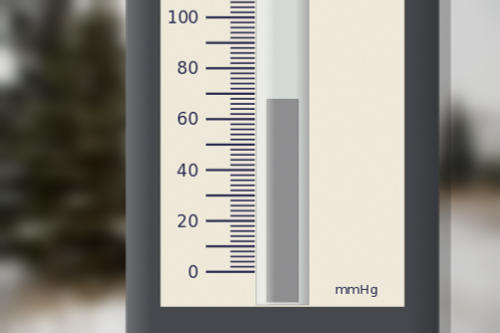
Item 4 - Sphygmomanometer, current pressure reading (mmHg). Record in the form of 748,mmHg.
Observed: 68,mmHg
